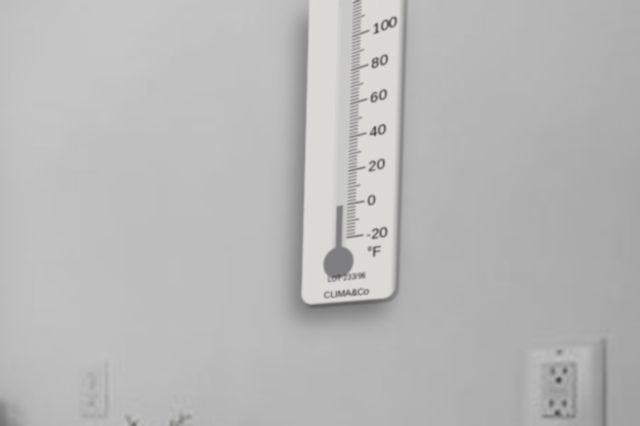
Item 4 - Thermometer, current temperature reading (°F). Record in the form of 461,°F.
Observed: 0,°F
